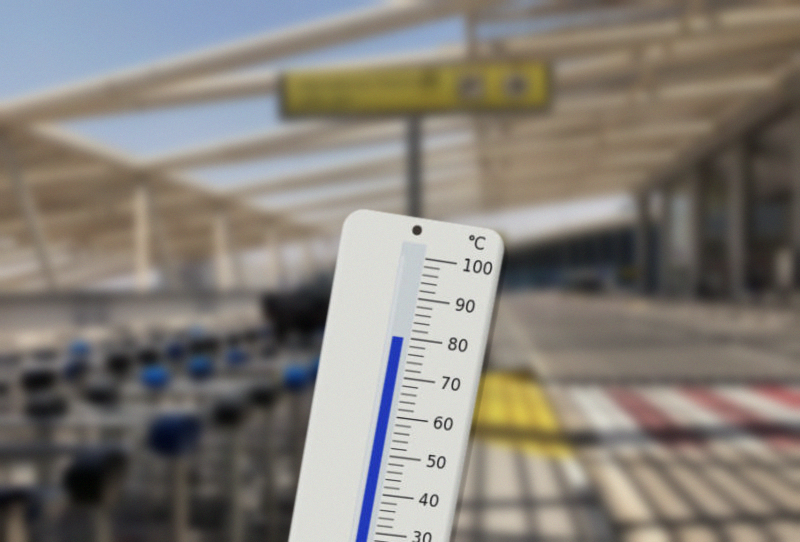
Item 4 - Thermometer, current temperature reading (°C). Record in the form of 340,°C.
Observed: 80,°C
